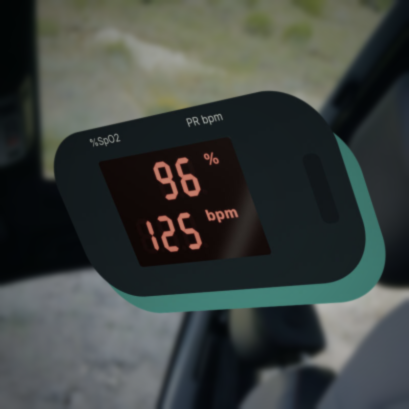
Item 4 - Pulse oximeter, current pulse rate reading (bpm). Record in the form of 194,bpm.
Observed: 125,bpm
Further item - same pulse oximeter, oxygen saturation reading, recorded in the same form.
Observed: 96,%
